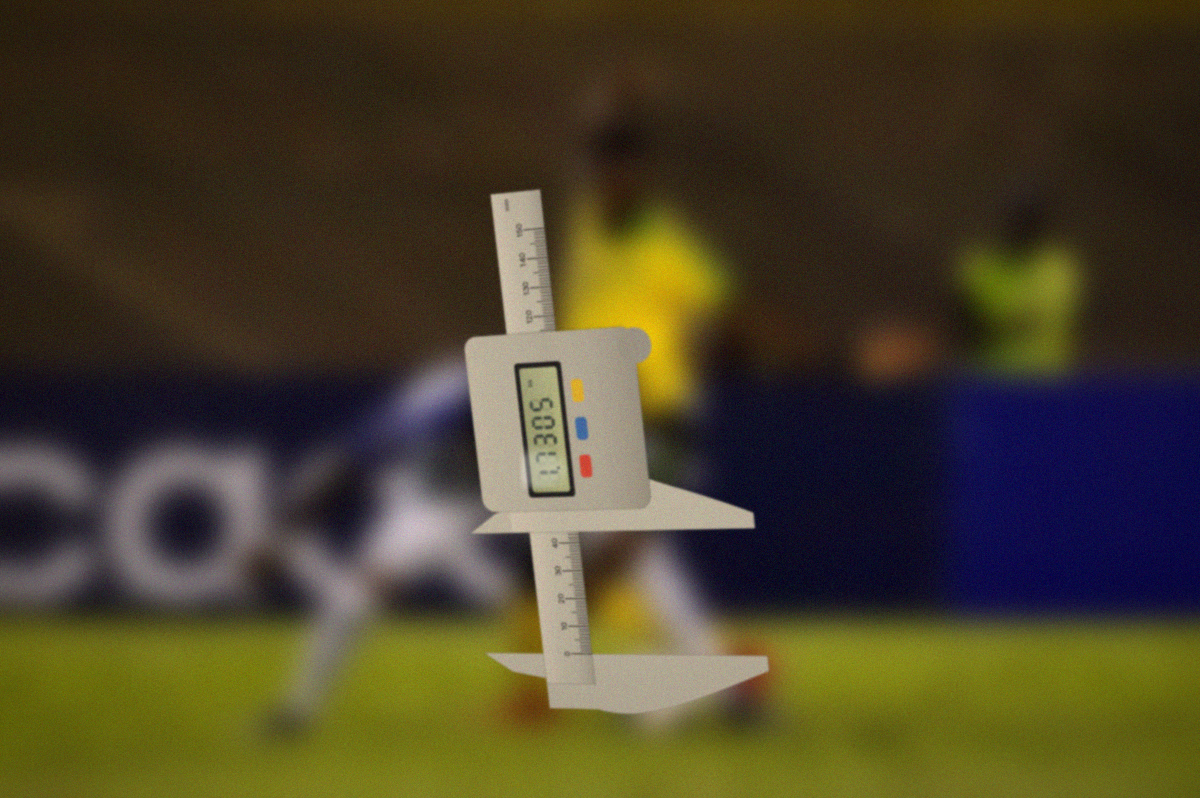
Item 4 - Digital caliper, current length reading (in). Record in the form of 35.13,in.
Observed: 1.7305,in
